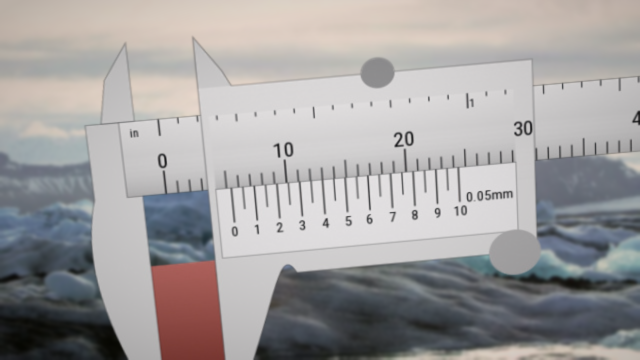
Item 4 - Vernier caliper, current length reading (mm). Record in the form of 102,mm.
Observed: 5.4,mm
